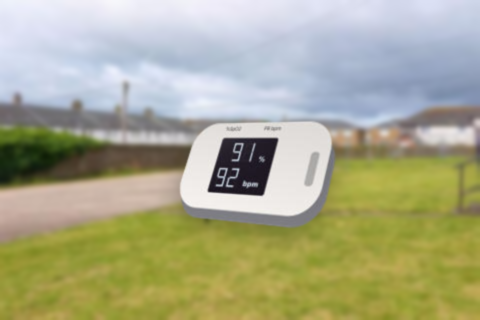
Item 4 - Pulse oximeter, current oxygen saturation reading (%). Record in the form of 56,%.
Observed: 91,%
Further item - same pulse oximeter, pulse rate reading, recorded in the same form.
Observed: 92,bpm
